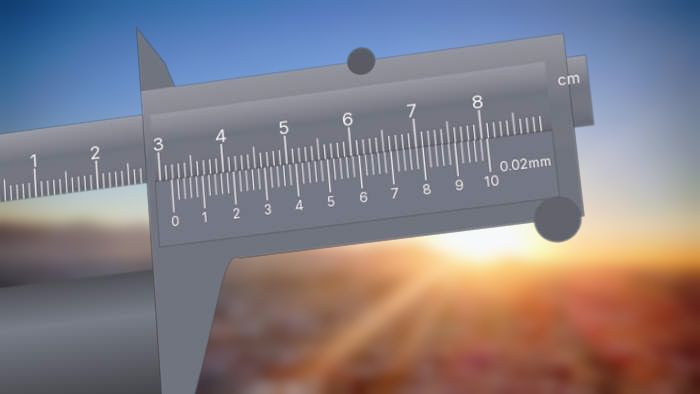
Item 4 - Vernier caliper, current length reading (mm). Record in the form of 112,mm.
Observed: 31.8,mm
